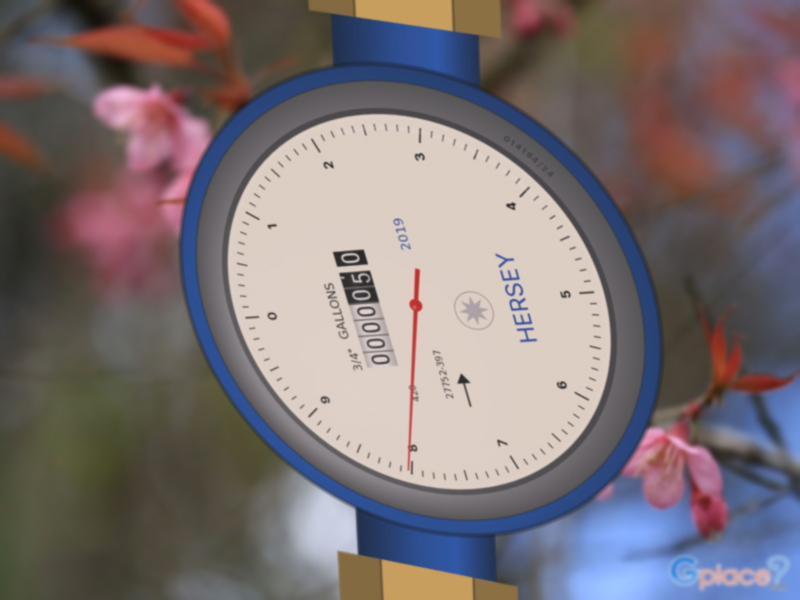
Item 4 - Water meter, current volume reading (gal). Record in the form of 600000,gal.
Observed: 48.0,gal
